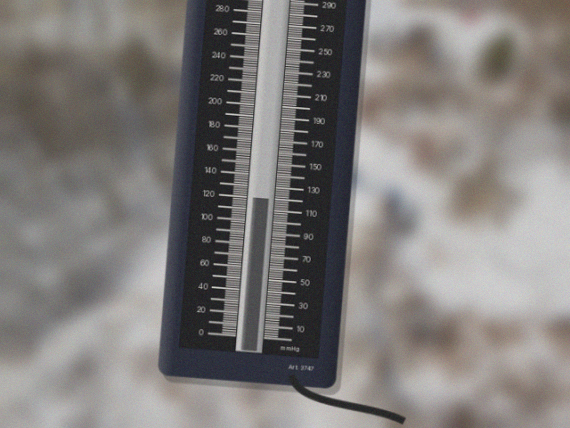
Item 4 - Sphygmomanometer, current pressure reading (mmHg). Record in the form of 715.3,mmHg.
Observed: 120,mmHg
